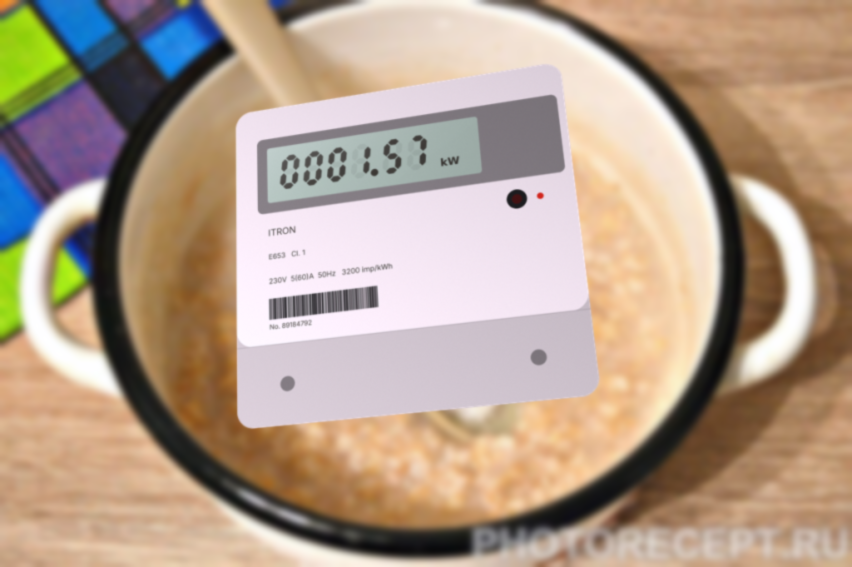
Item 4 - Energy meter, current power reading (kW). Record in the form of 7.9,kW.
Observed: 1.57,kW
